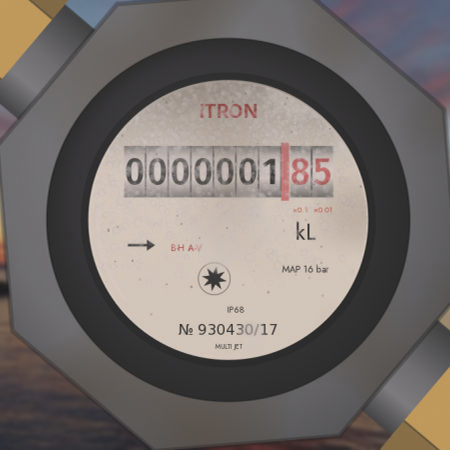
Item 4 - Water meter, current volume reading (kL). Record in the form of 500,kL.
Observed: 1.85,kL
